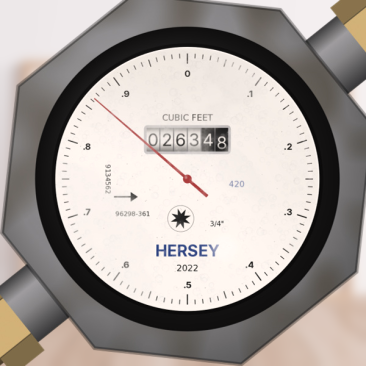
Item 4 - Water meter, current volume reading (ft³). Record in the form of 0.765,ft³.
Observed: 26347.86,ft³
